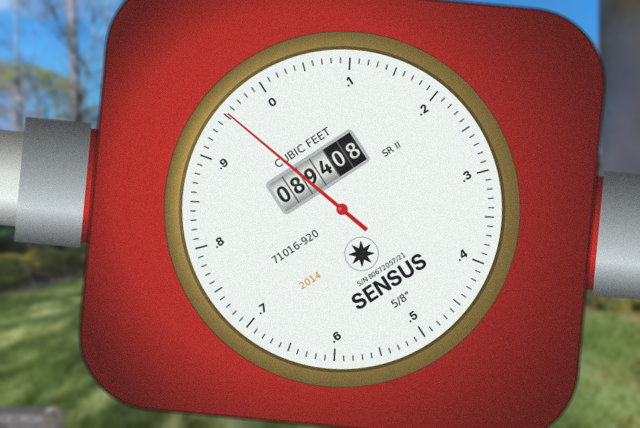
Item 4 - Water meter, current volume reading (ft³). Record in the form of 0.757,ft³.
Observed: 89407.95,ft³
